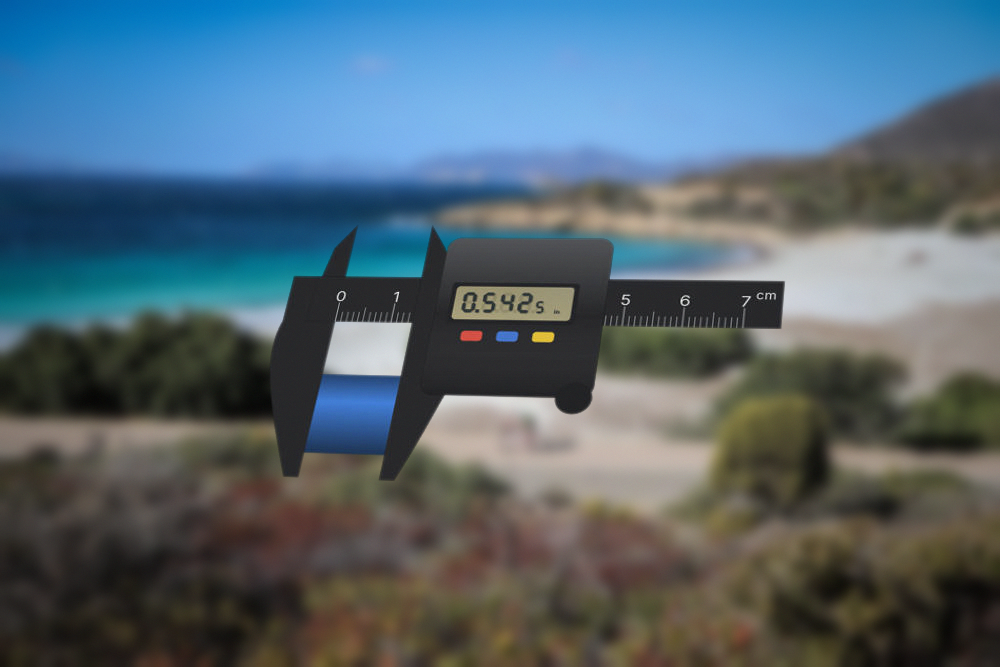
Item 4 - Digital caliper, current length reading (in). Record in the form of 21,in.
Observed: 0.5425,in
